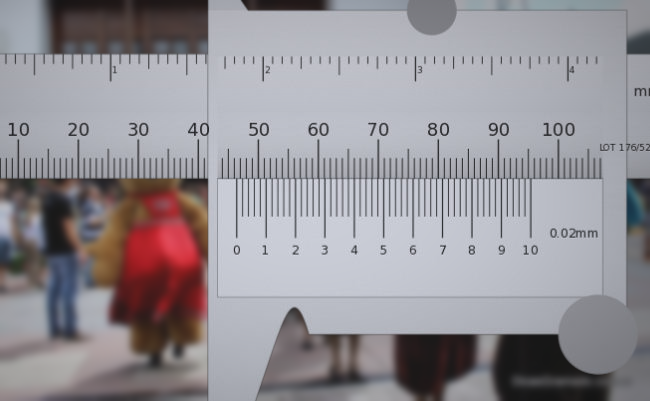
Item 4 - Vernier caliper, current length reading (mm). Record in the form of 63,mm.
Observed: 46.4,mm
